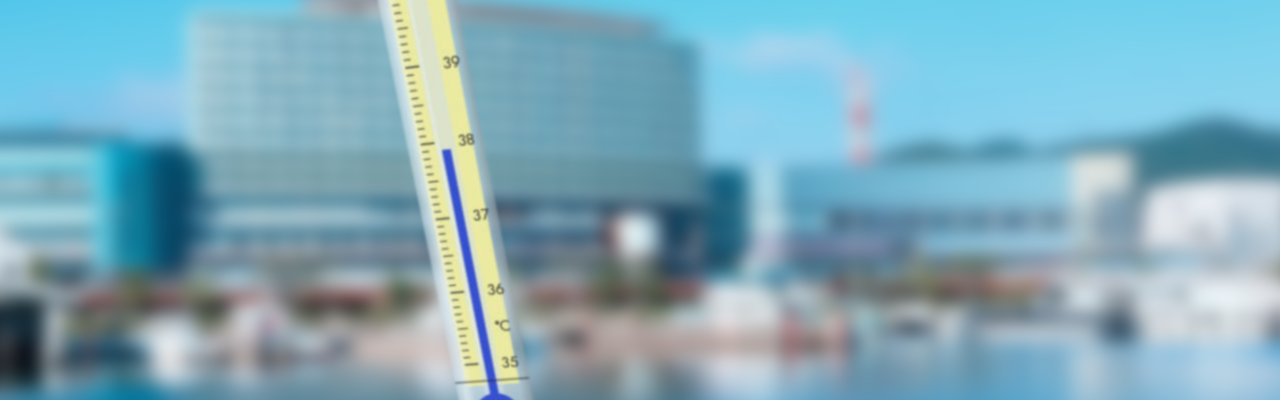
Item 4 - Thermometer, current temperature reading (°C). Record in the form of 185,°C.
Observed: 37.9,°C
